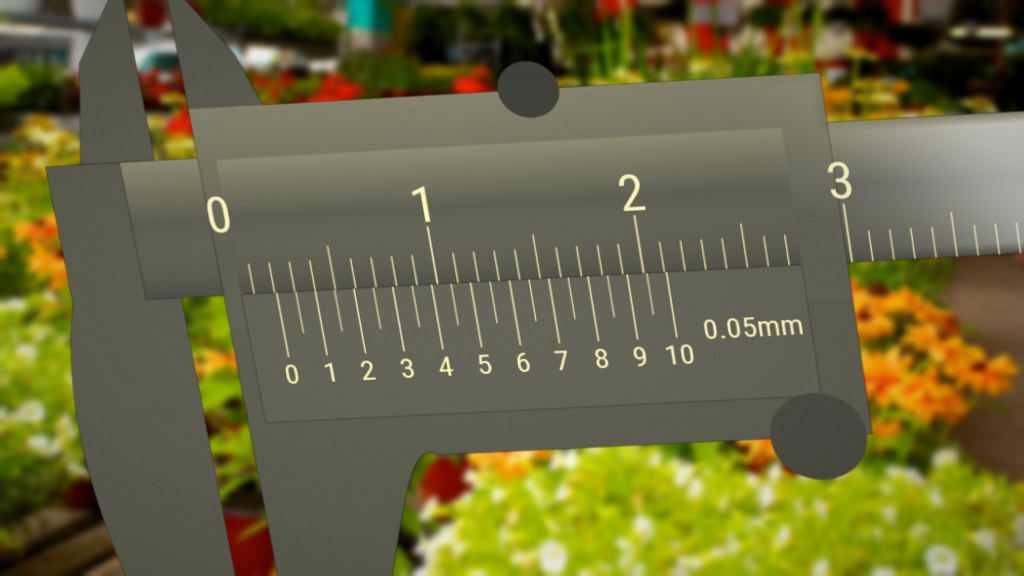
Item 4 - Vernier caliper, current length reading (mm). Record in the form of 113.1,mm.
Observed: 2.1,mm
